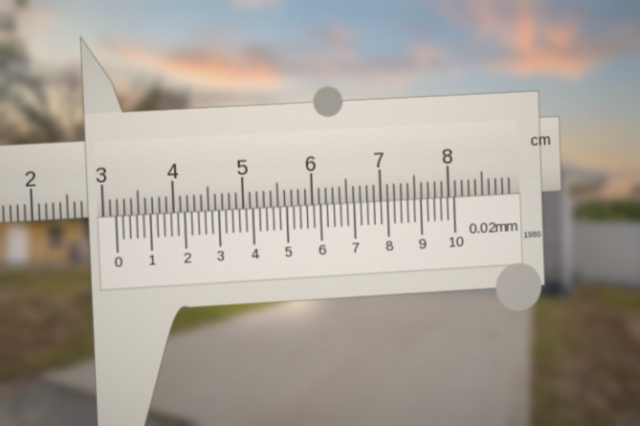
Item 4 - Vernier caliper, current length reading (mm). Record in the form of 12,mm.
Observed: 31.8,mm
